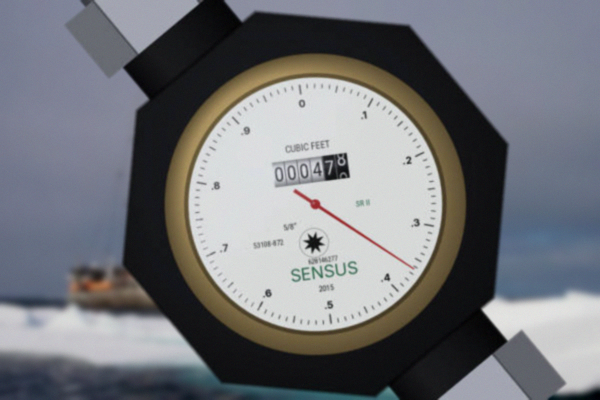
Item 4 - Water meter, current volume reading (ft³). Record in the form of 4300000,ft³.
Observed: 478.36,ft³
